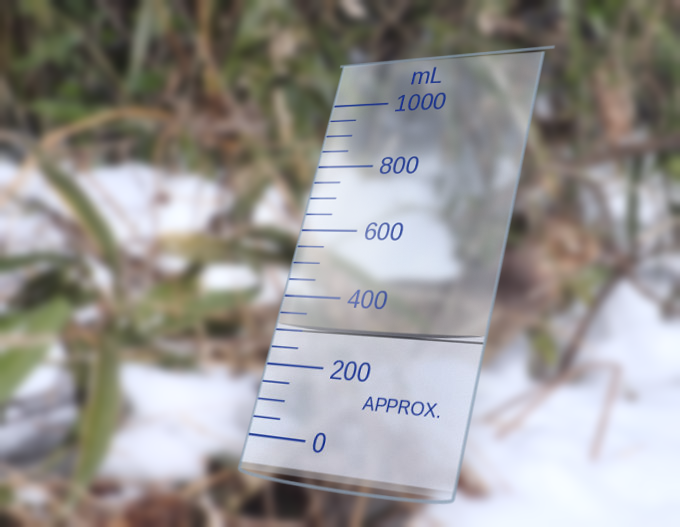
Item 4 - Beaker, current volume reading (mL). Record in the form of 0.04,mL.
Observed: 300,mL
